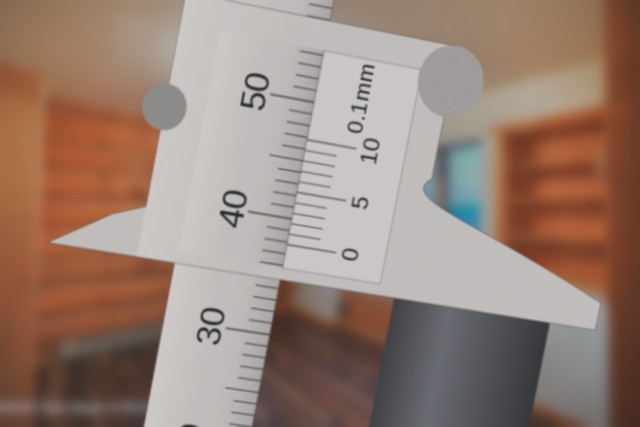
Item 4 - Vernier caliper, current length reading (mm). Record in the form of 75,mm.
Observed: 37.8,mm
